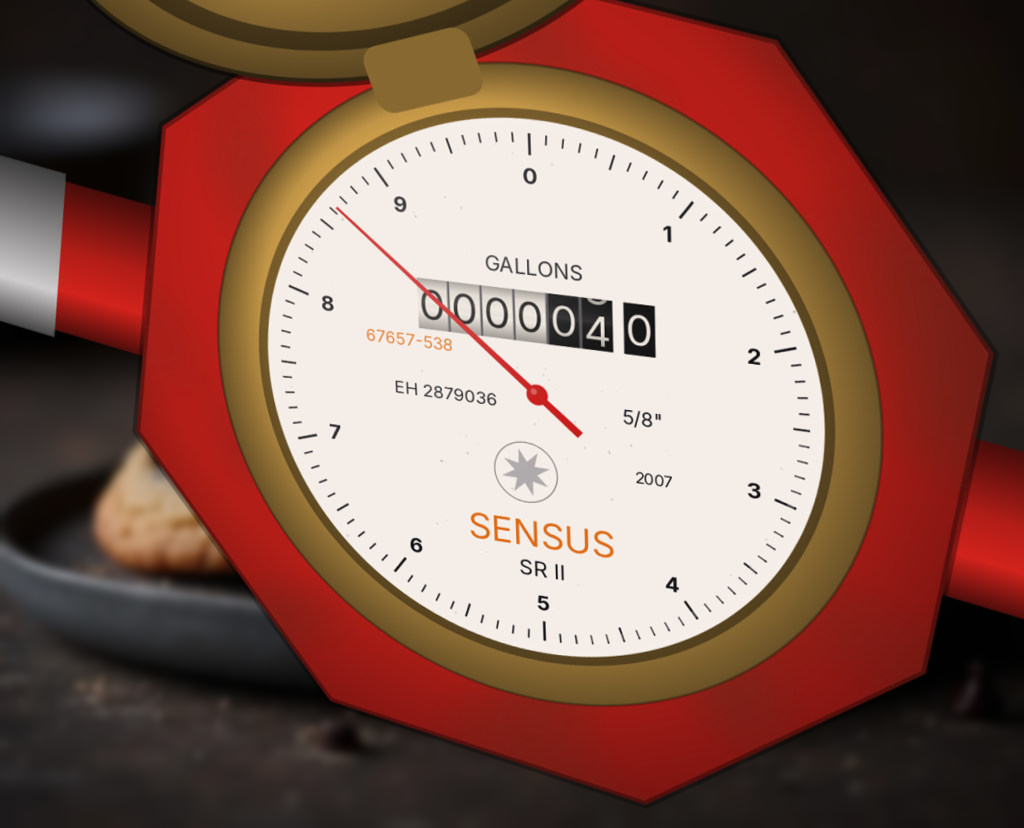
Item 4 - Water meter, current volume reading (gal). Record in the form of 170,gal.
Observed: 38.6,gal
